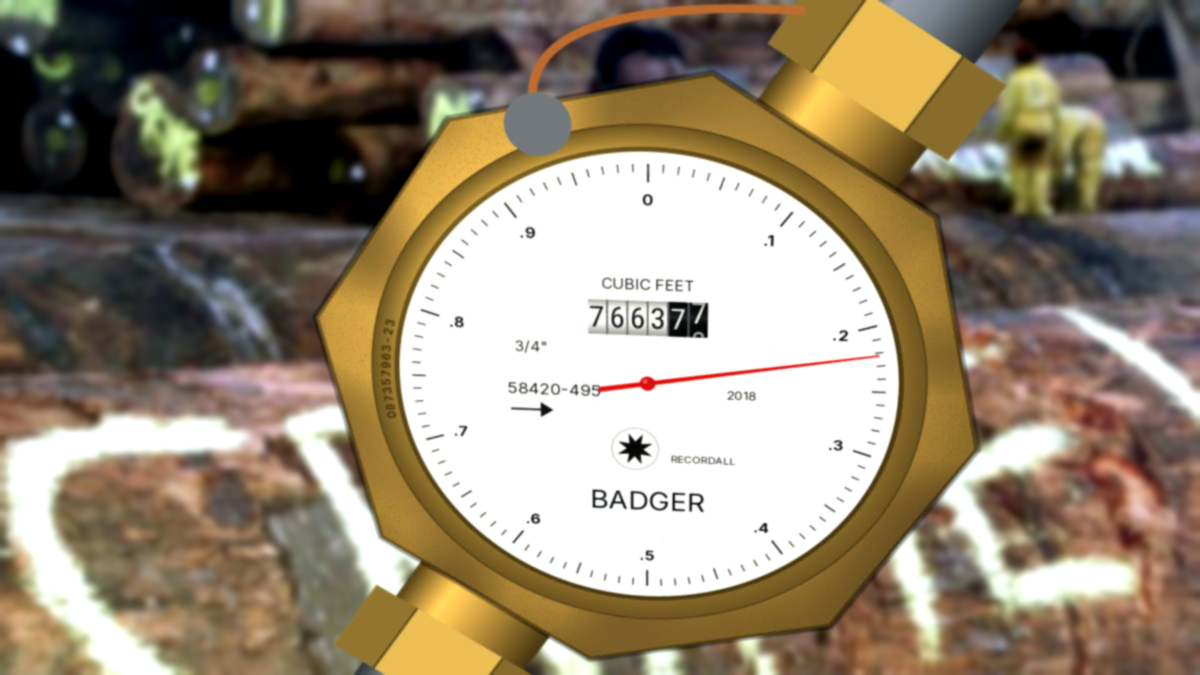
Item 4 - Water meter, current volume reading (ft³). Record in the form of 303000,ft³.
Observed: 766377.22,ft³
